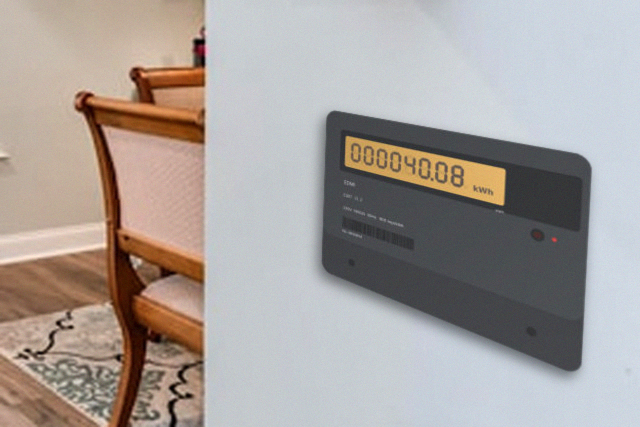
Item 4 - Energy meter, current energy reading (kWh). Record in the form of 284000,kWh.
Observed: 40.08,kWh
